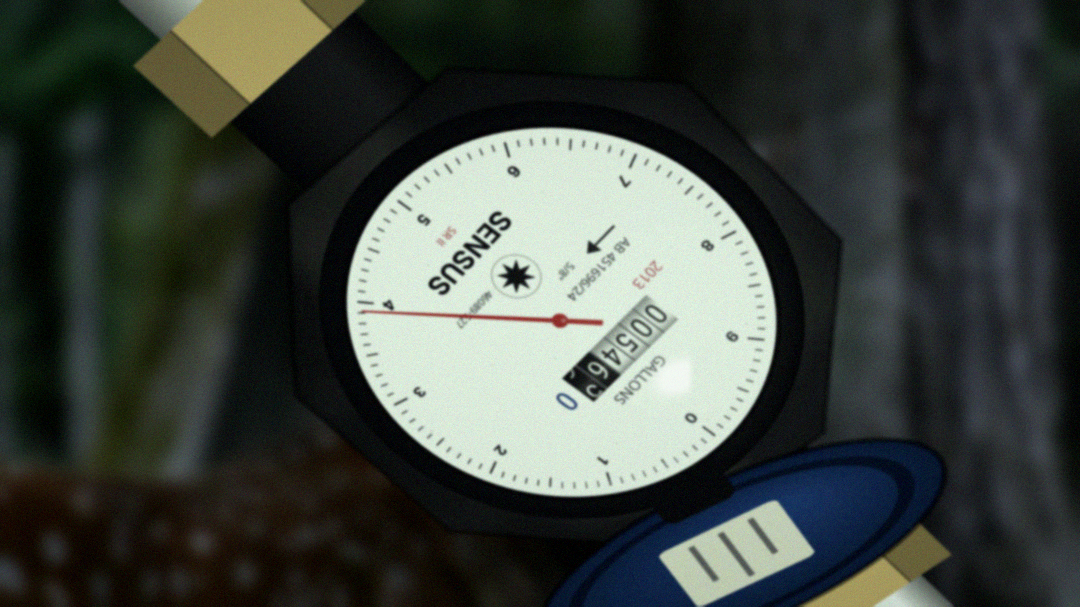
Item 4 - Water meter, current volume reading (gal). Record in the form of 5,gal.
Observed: 54653.9,gal
